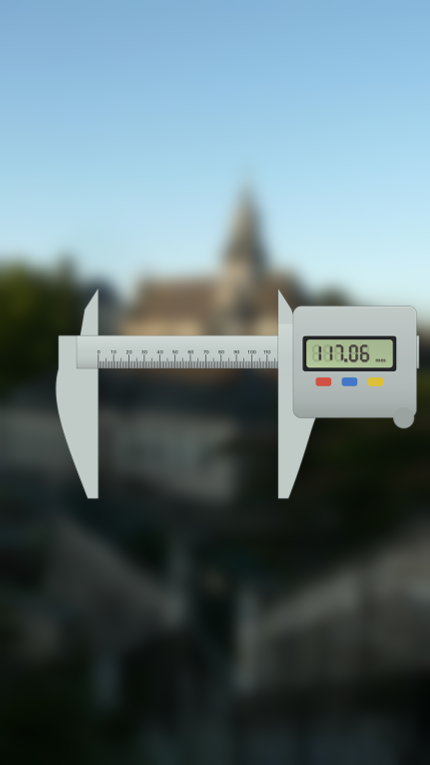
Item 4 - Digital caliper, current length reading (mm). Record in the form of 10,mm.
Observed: 117.06,mm
